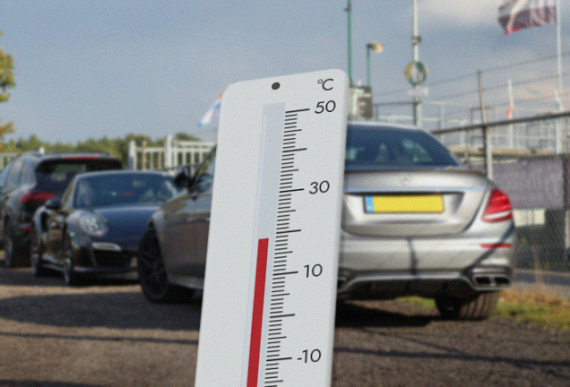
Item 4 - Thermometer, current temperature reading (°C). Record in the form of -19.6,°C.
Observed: 19,°C
